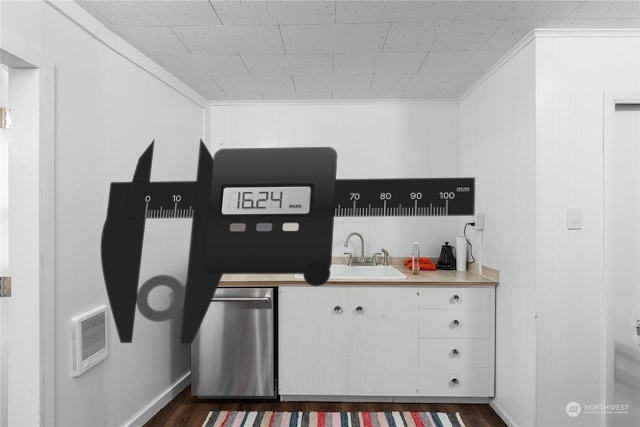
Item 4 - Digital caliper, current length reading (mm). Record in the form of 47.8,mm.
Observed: 16.24,mm
